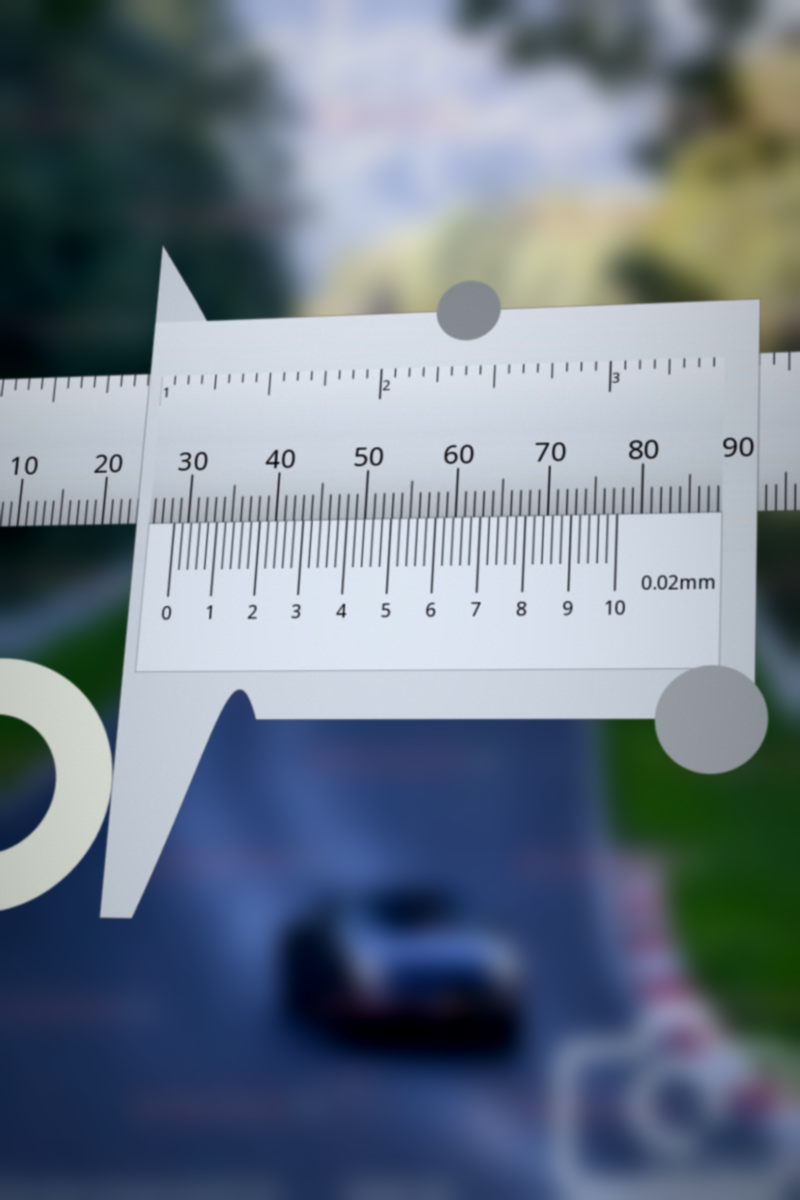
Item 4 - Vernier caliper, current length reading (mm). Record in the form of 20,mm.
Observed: 28.4,mm
